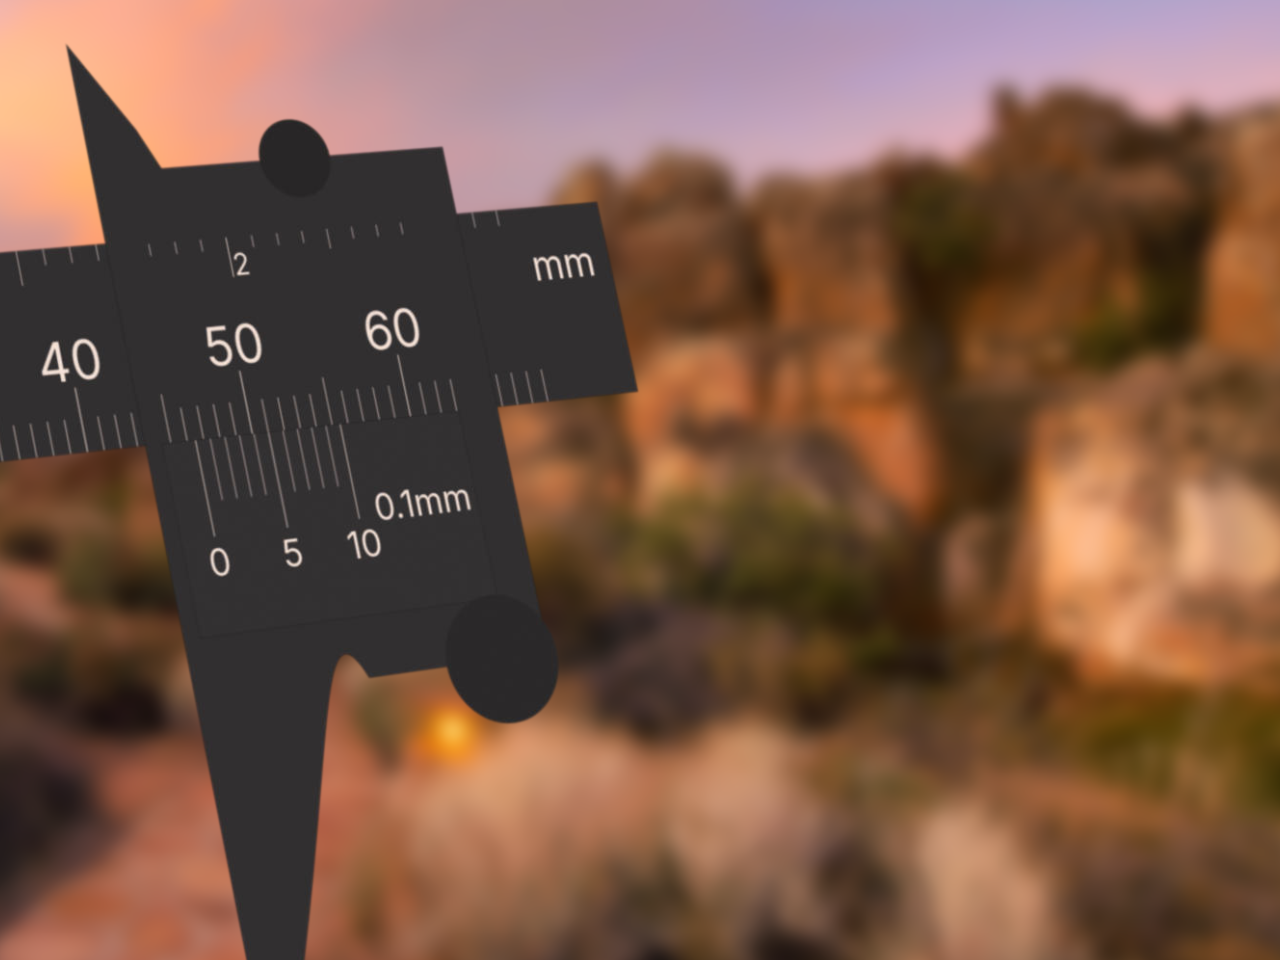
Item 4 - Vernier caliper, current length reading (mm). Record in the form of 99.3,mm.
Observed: 46.5,mm
